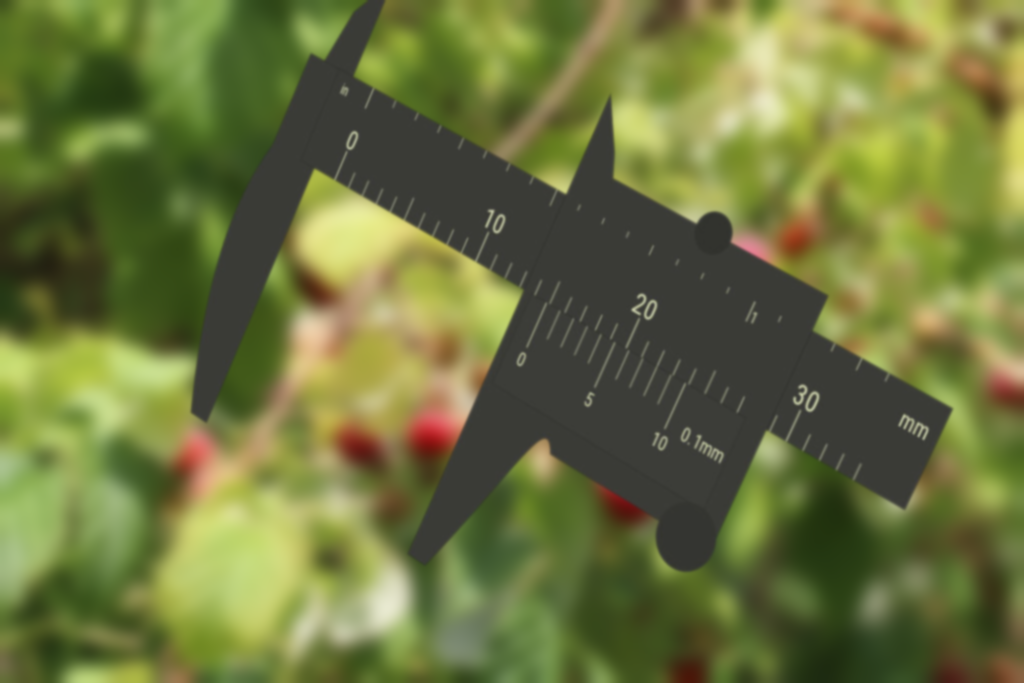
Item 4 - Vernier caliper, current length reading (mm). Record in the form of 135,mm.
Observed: 14.8,mm
